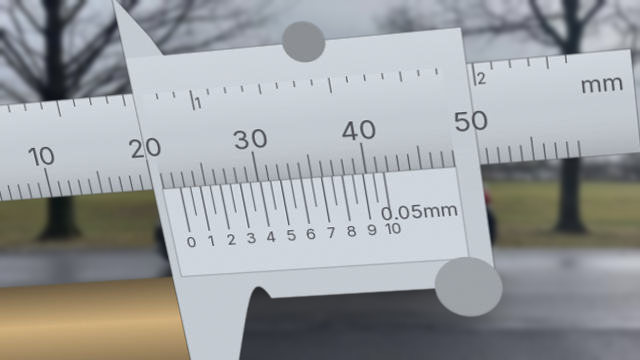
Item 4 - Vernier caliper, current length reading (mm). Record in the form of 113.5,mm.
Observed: 22.6,mm
